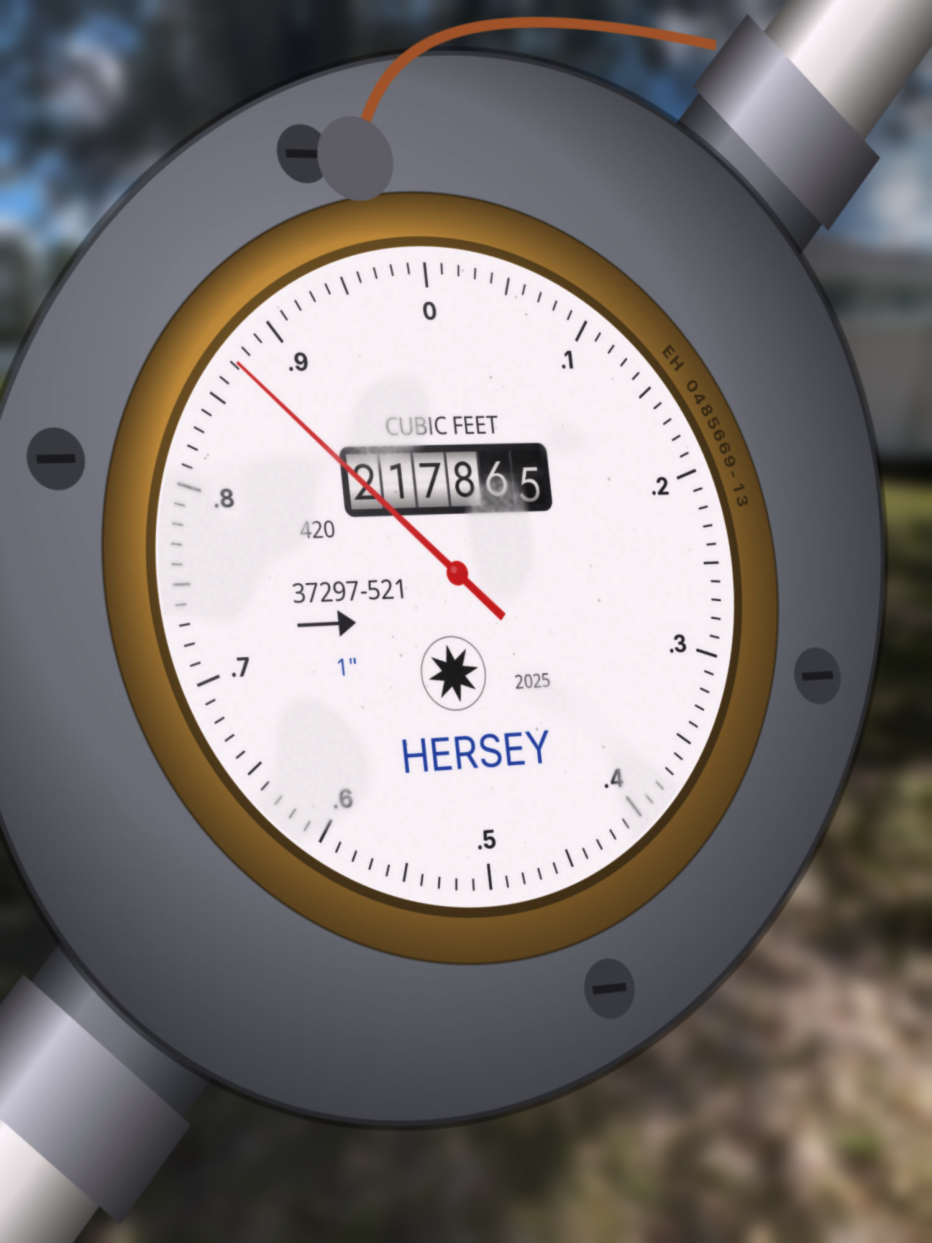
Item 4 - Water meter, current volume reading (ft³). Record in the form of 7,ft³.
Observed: 217864.87,ft³
